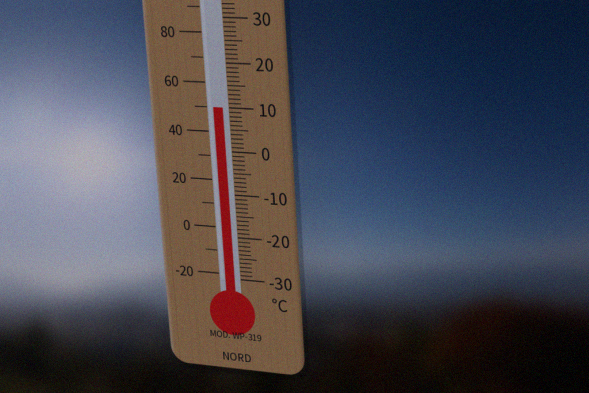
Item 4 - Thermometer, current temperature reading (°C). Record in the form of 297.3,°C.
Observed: 10,°C
